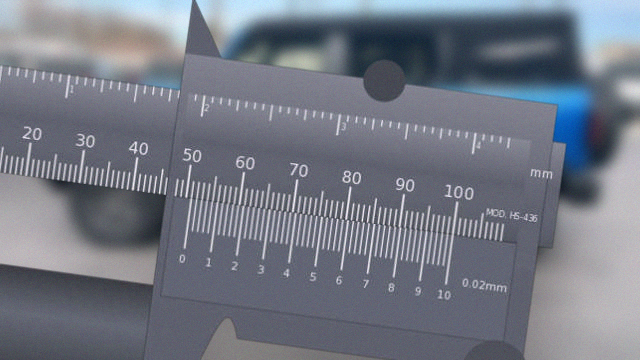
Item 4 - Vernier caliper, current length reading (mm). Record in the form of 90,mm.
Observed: 51.0,mm
